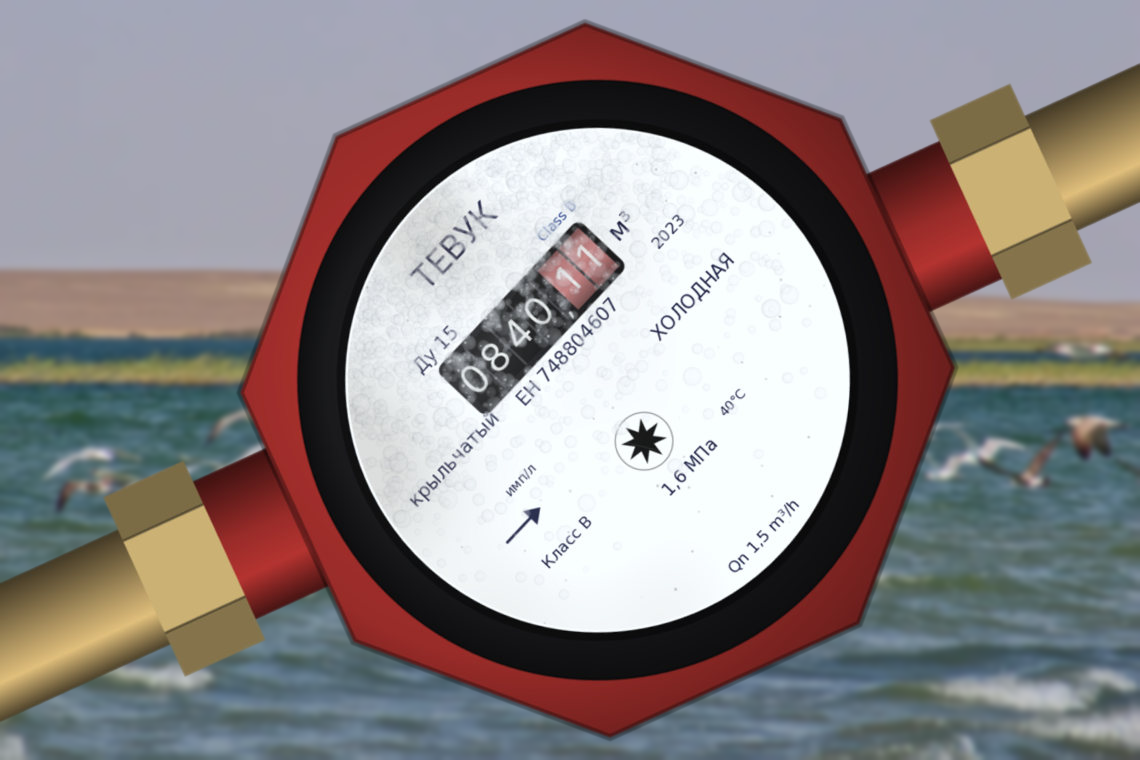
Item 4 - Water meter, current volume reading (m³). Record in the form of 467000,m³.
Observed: 840.11,m³
